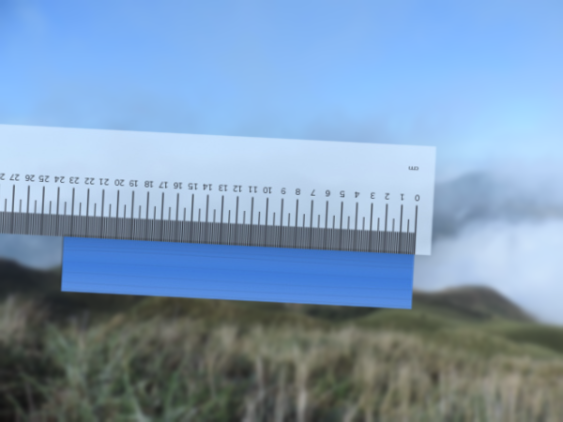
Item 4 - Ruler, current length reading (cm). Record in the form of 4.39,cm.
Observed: 23.5,cm
